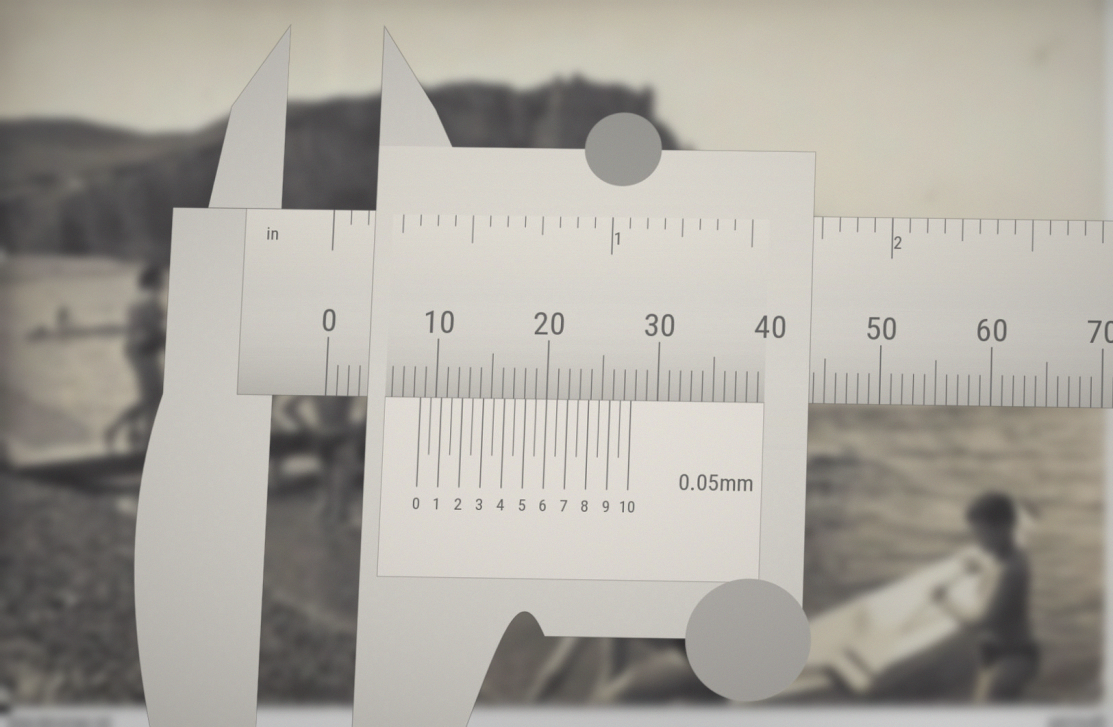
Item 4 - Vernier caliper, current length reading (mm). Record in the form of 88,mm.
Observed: 8.6,mm
